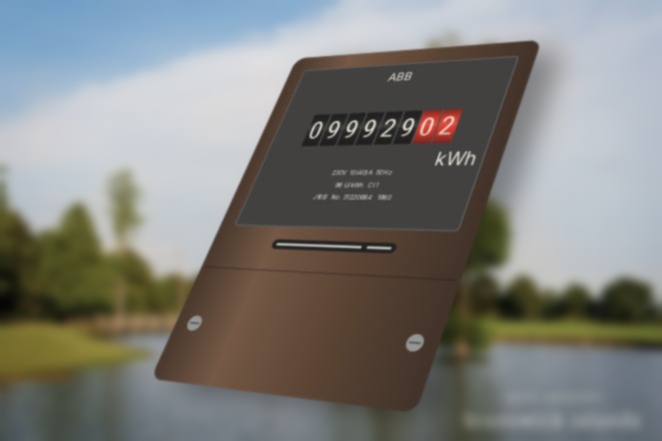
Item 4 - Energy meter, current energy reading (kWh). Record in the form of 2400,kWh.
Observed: 99929.02,kWh
